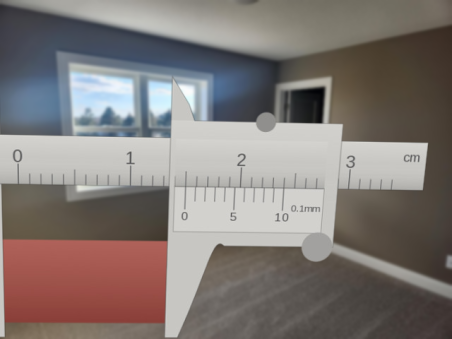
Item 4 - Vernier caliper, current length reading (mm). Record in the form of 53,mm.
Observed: 15.0,mm
